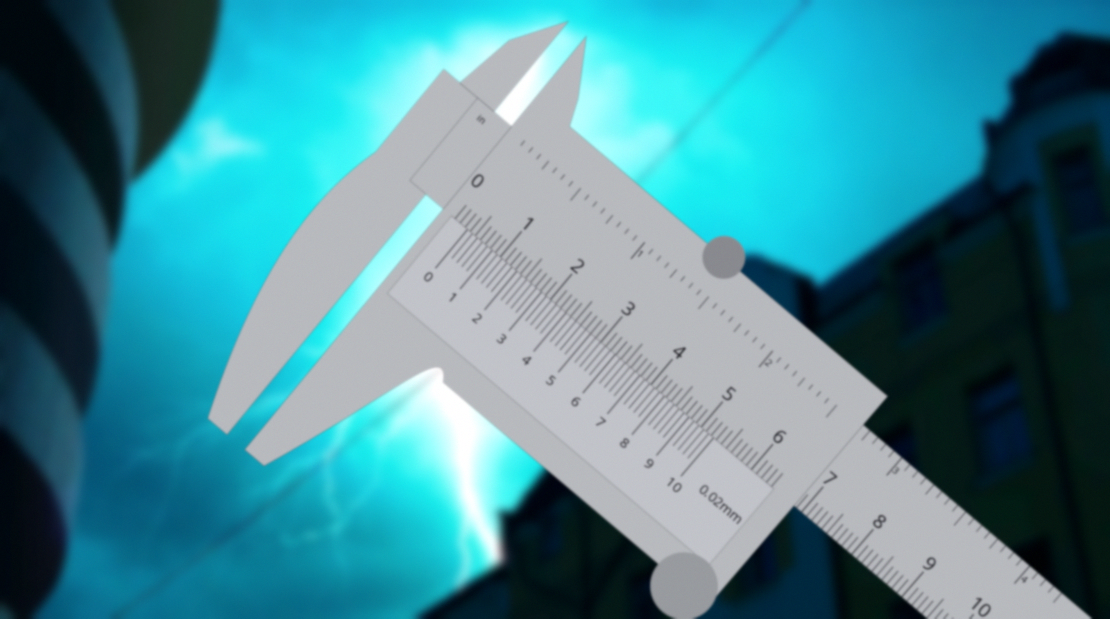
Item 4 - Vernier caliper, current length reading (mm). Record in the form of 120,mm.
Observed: 3.5,mm
